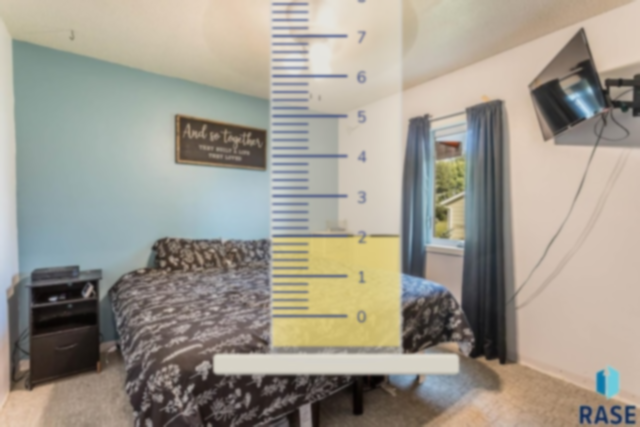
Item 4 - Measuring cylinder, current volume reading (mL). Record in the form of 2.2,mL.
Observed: 2,mL
